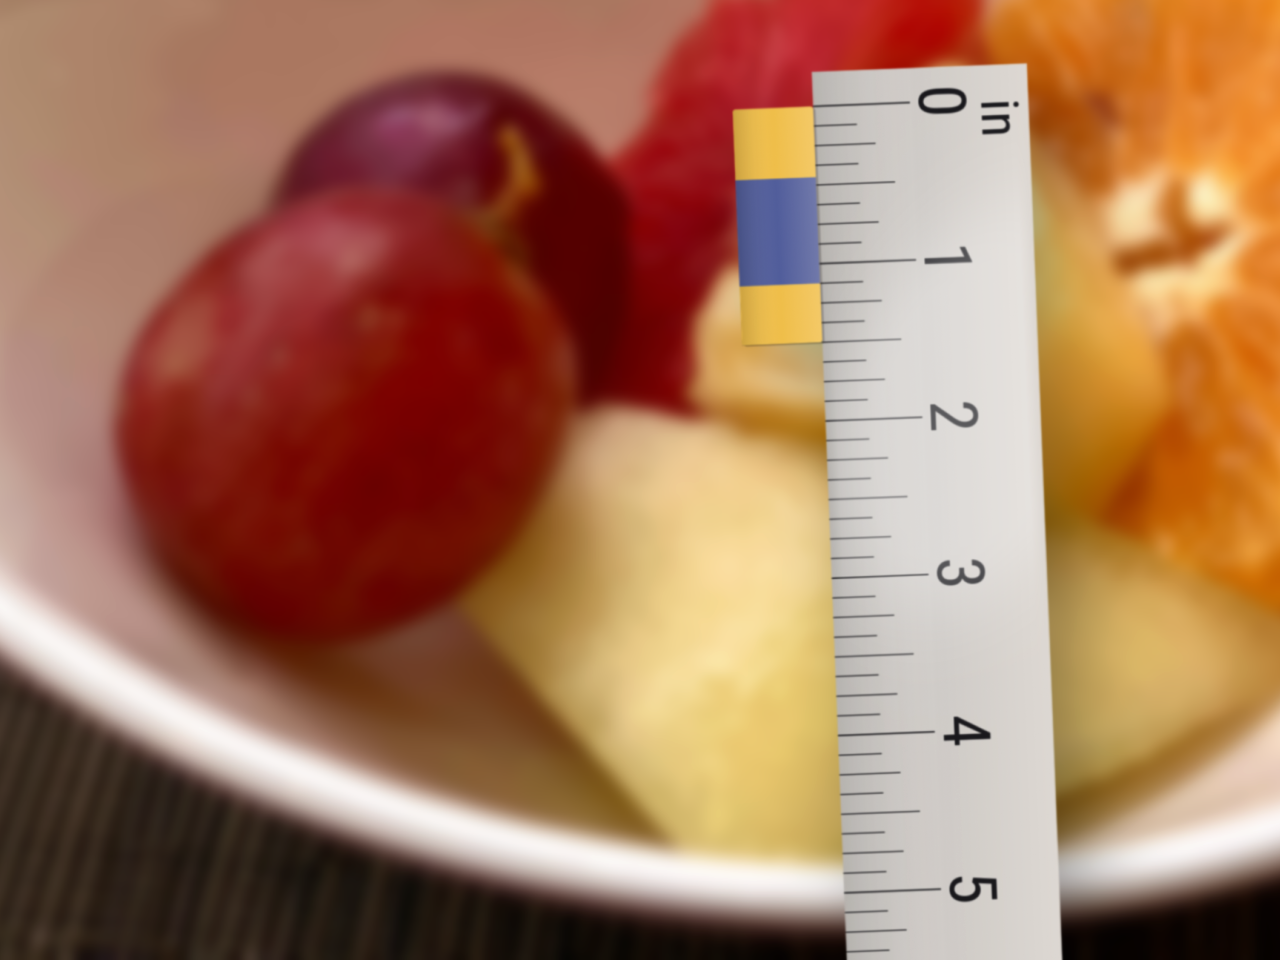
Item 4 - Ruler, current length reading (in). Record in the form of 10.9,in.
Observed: 1.5,in
